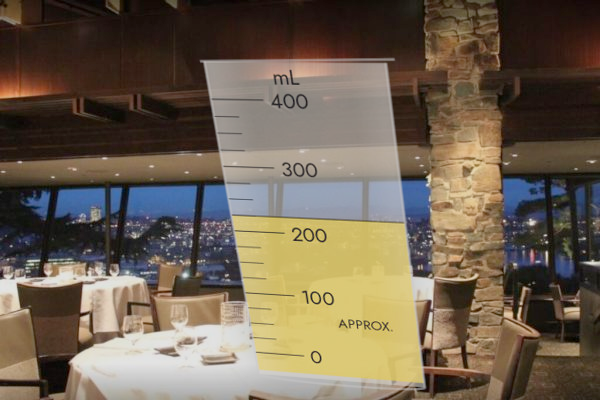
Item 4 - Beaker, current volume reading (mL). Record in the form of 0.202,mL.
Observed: 225,mL
